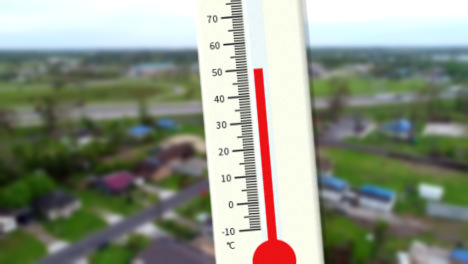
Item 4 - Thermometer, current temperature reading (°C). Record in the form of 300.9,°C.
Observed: 50,°C
